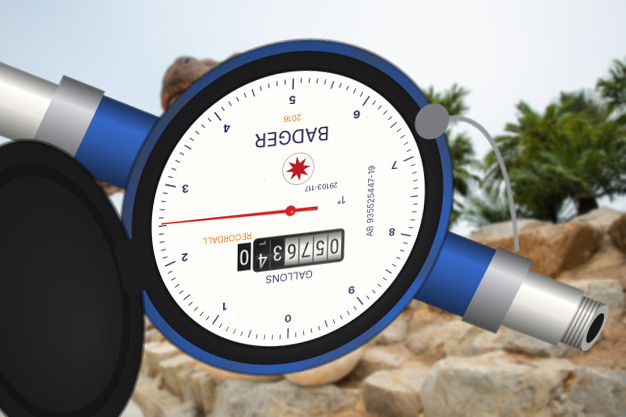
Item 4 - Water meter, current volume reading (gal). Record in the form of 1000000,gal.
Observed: 576342.5,gal
